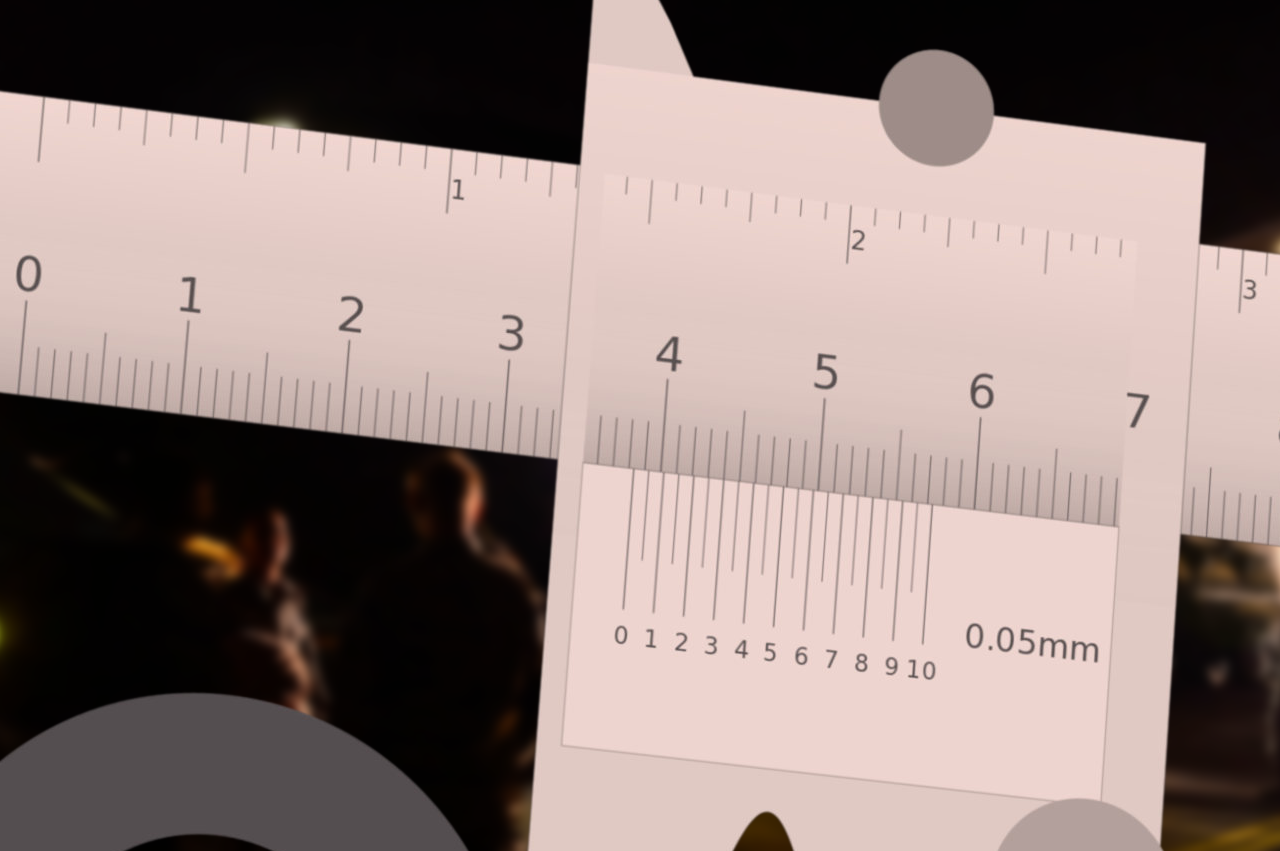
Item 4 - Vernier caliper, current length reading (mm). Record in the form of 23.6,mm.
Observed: 38.3,mm
